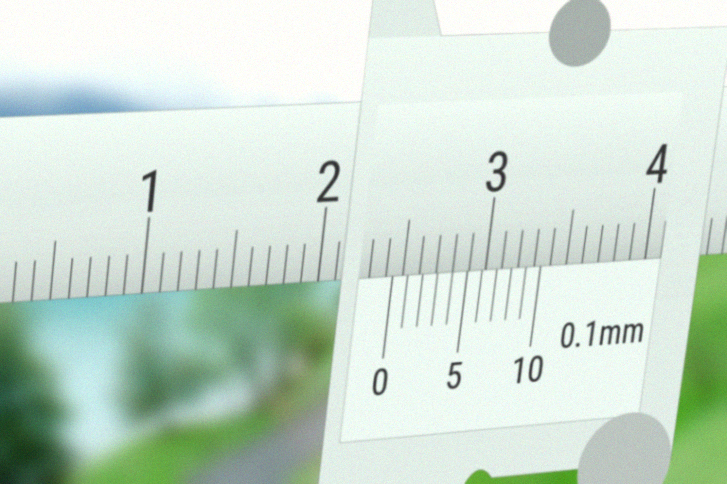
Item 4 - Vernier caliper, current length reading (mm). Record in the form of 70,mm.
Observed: 24.4,mm
